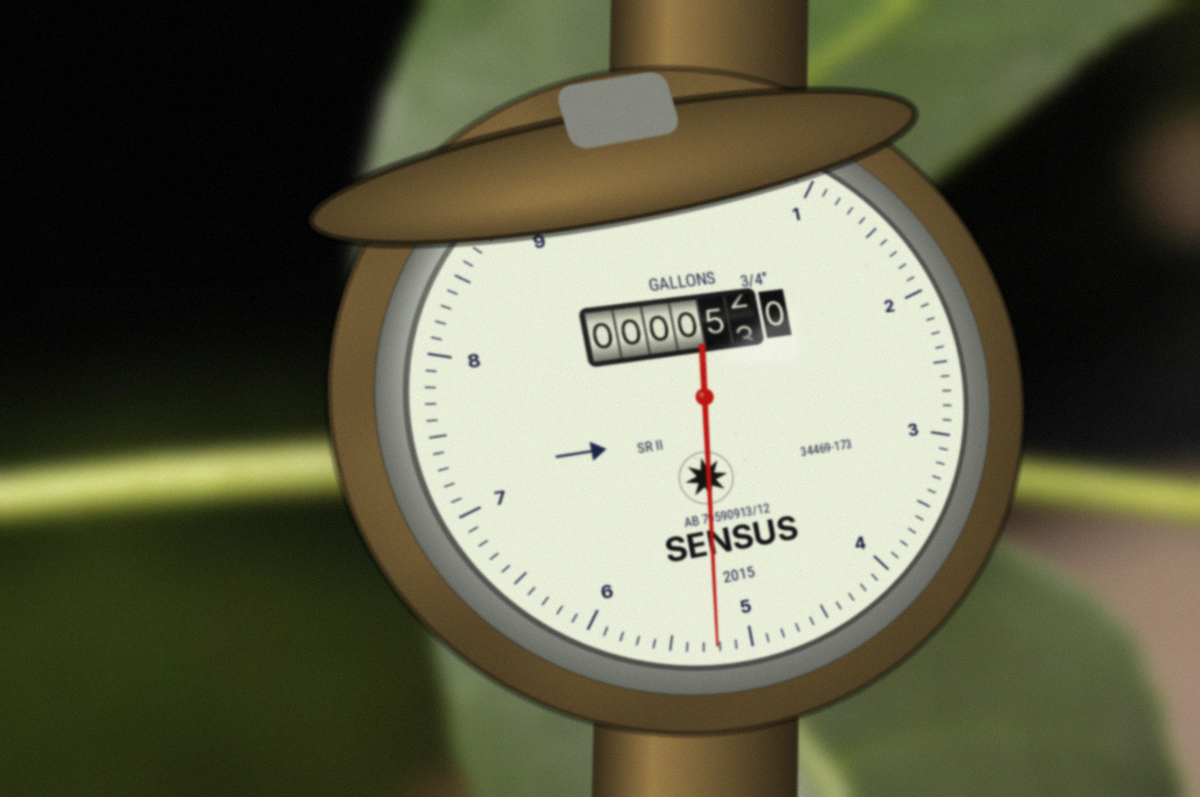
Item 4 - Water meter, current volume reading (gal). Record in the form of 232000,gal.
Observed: 525.2,gal
